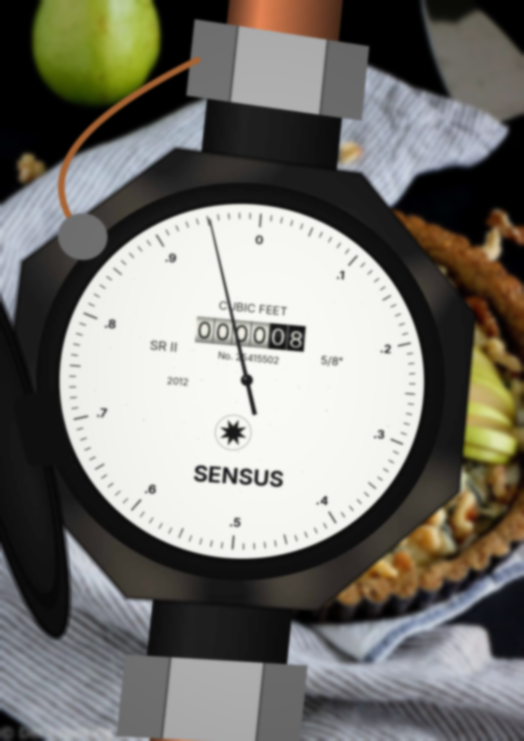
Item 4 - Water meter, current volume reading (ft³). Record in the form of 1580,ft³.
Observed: 7.95,ft³
